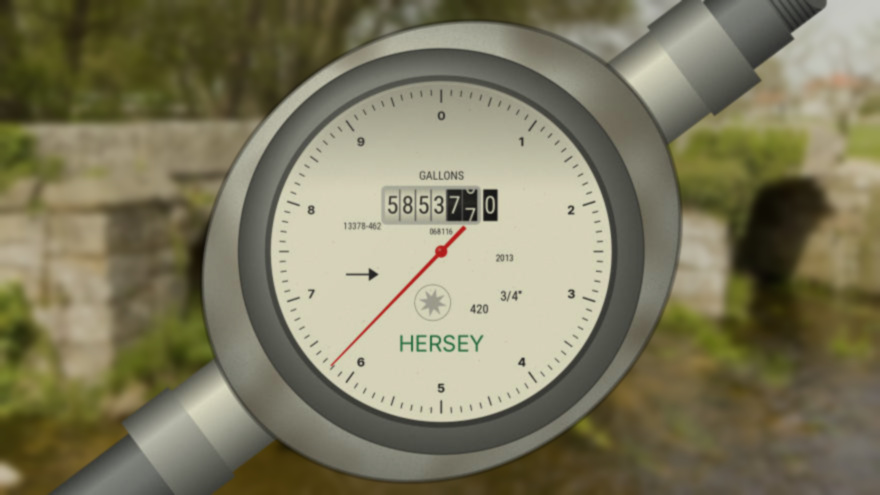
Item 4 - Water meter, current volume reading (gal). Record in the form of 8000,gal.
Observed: 5853766.2,gal
